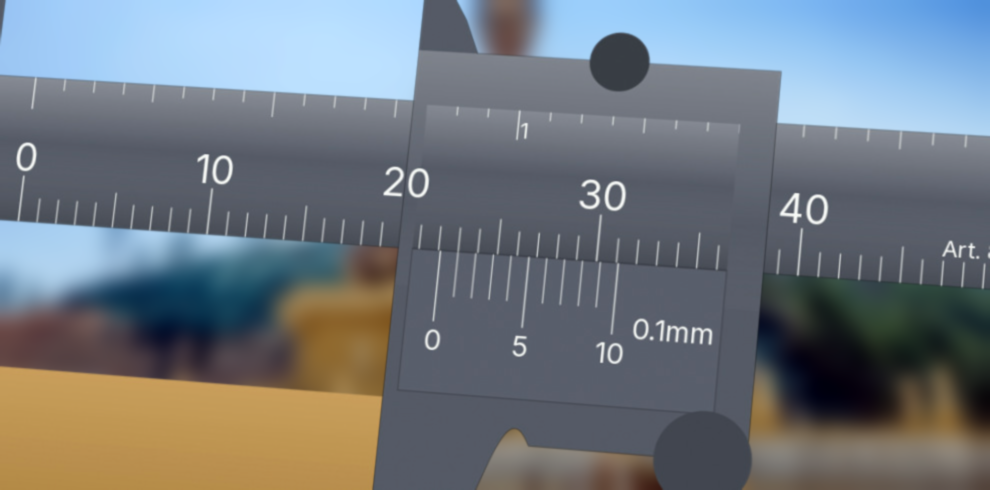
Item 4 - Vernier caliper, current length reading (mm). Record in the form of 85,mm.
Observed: 22.1,mm
